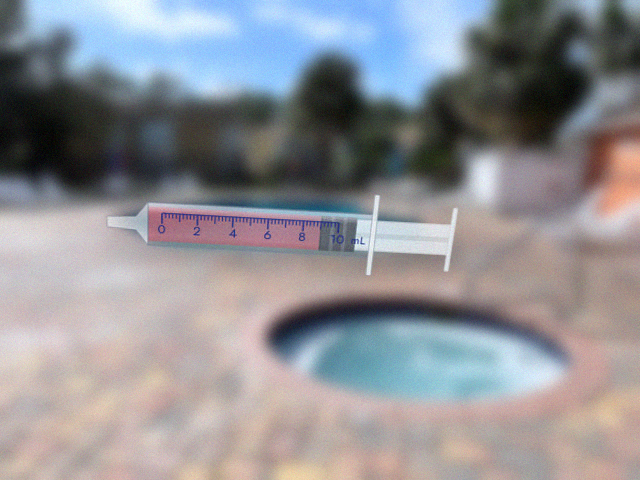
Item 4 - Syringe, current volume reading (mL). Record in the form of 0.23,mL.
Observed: 9,mL
